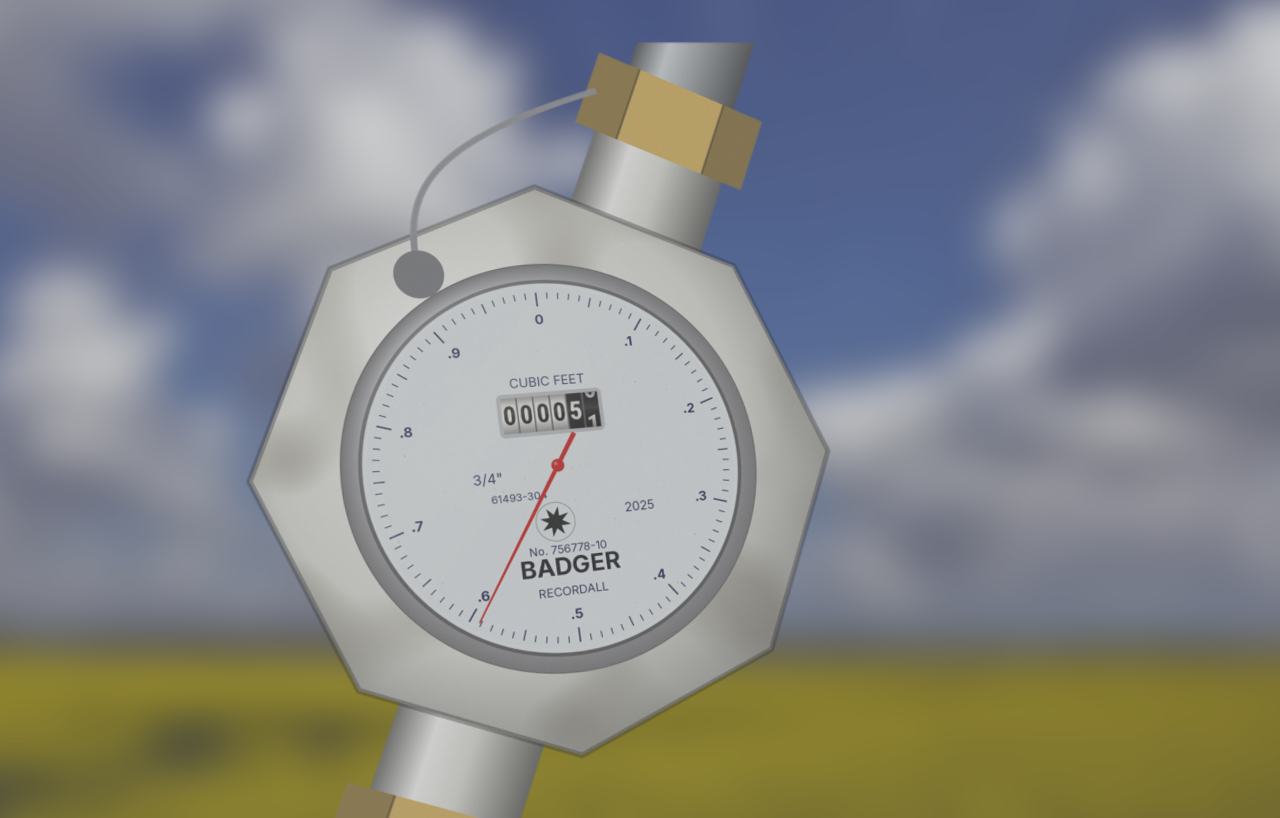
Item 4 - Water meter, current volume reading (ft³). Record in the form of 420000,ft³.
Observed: 50.59,ft³
